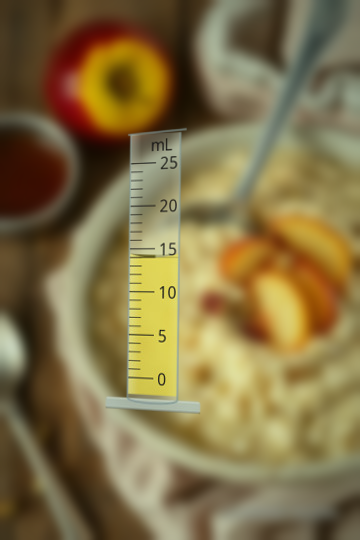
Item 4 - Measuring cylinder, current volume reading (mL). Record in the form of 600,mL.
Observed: 14,mL
